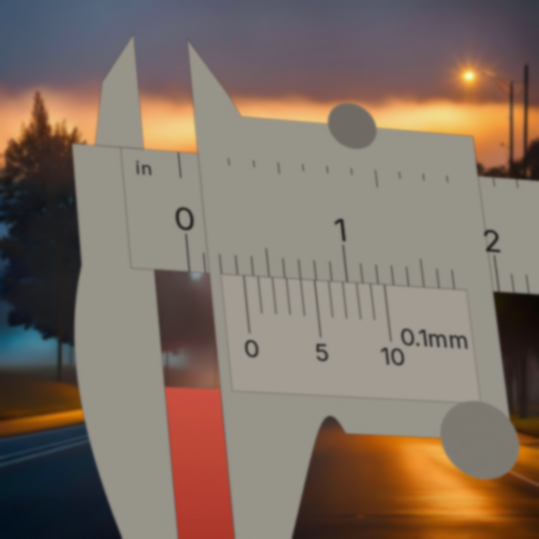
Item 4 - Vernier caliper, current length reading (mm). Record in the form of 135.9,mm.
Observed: 3.4,mm
